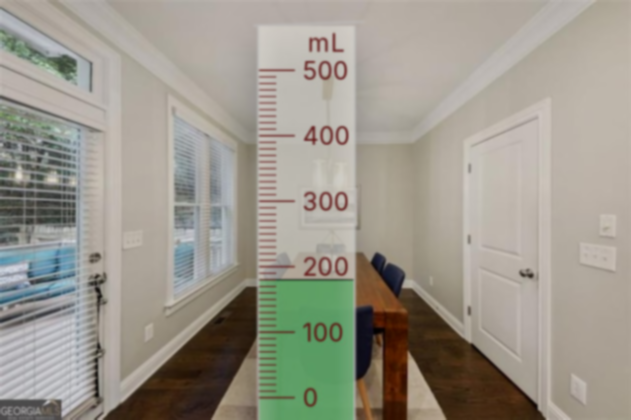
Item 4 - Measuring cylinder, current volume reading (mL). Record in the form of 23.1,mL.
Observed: 180,mL
